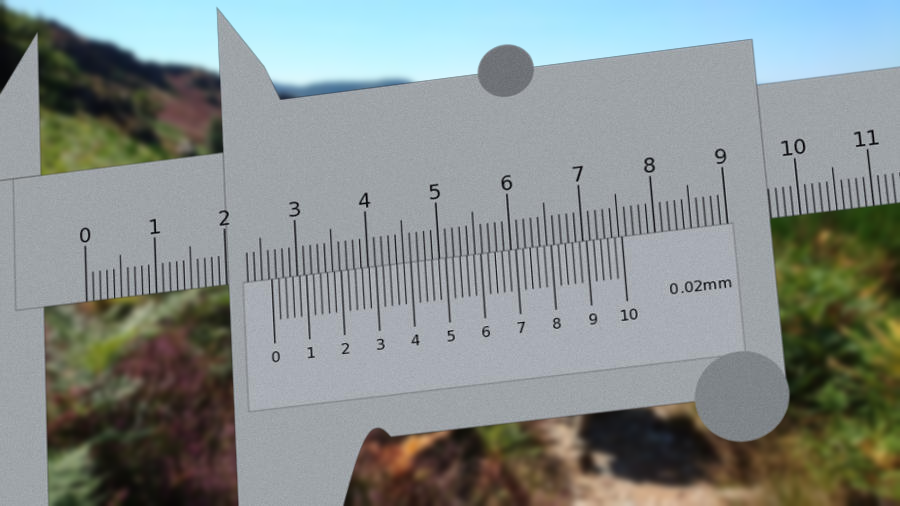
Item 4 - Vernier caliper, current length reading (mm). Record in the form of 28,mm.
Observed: 26.4,mm
